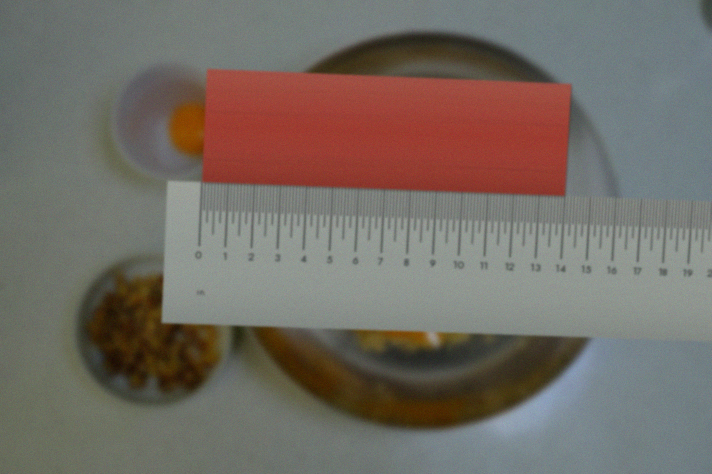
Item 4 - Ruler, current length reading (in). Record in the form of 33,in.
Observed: 14,in
